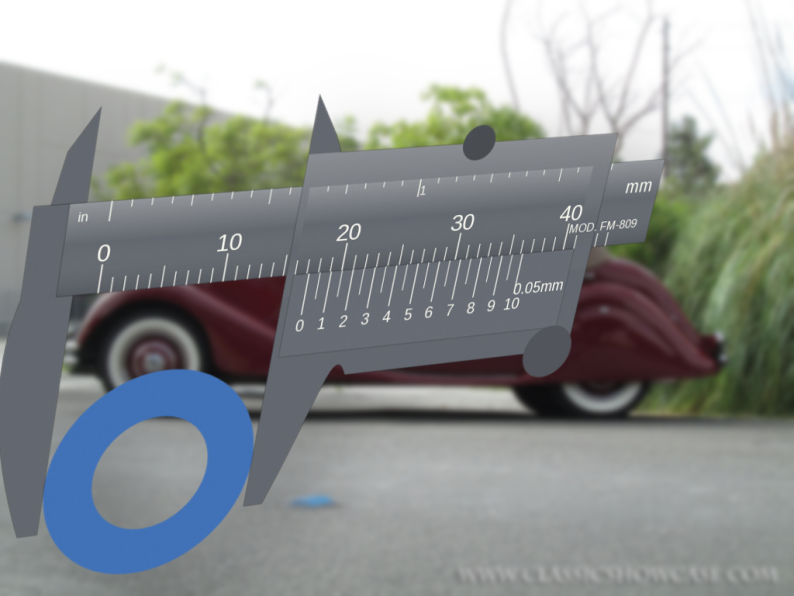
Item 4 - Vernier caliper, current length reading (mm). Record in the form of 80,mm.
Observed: 17.2,mm
